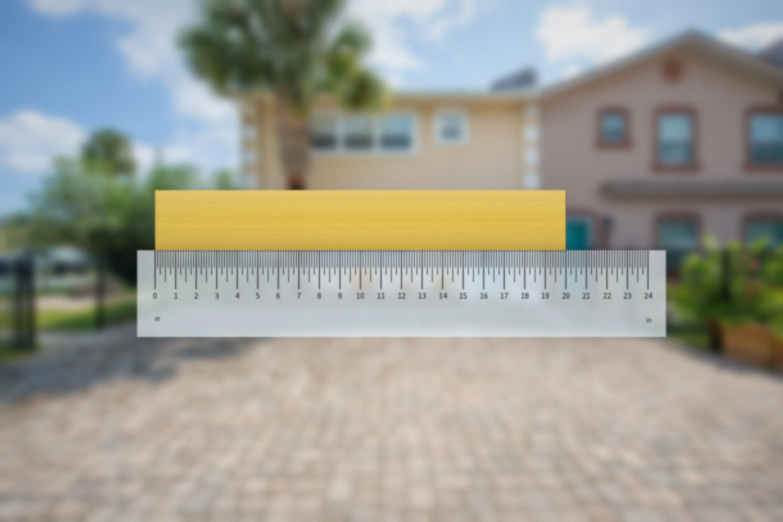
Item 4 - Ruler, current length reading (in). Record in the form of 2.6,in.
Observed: 20,in
